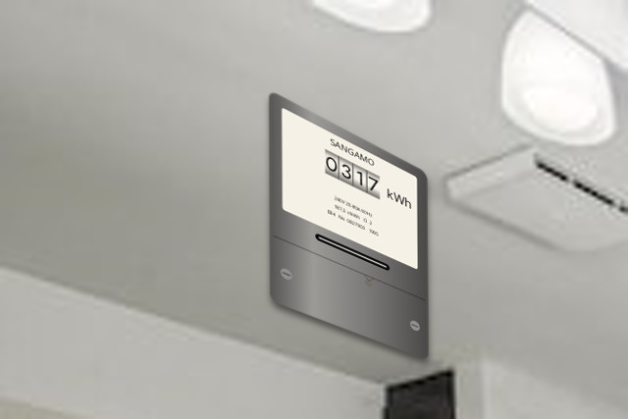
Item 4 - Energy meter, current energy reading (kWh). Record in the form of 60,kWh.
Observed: 317,kWh
